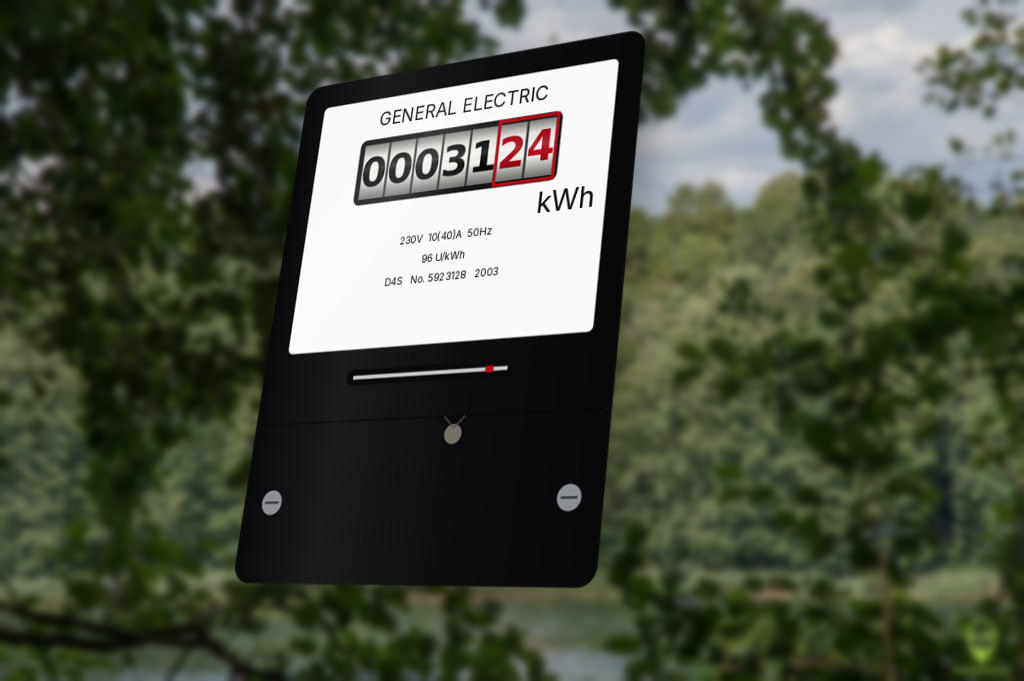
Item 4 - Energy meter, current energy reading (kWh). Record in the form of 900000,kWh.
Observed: 31.24,kWh
